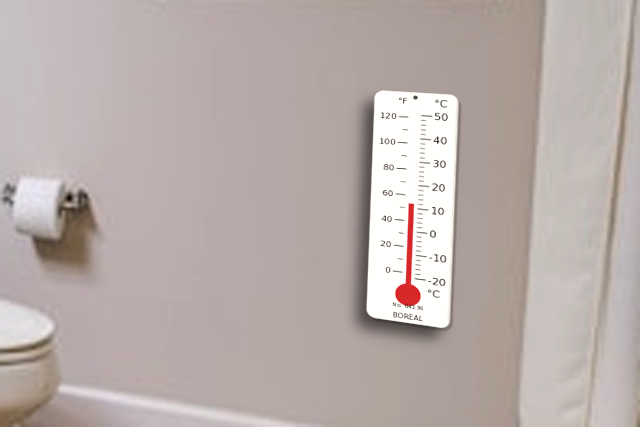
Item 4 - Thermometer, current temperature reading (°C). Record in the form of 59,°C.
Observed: 12,°C
